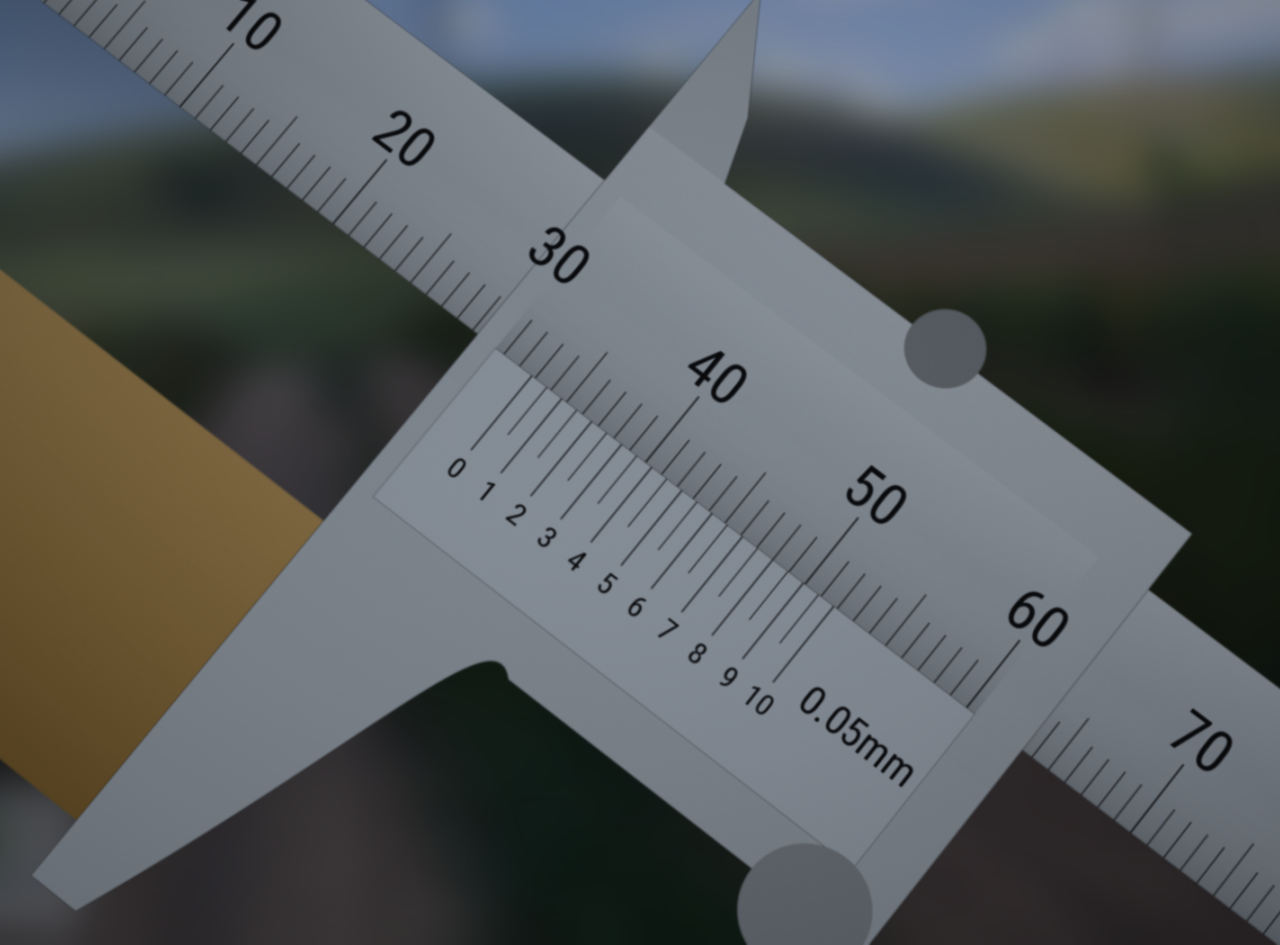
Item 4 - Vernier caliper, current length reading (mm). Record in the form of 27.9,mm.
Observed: 32.8,mm
